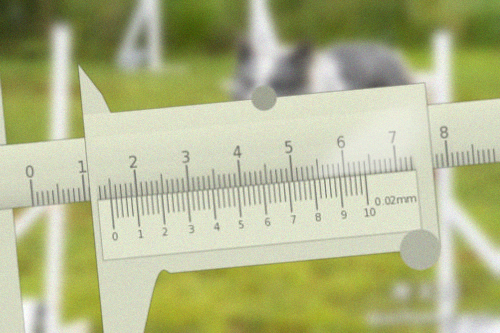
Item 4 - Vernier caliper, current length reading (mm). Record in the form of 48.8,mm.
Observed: 15.0,mm
